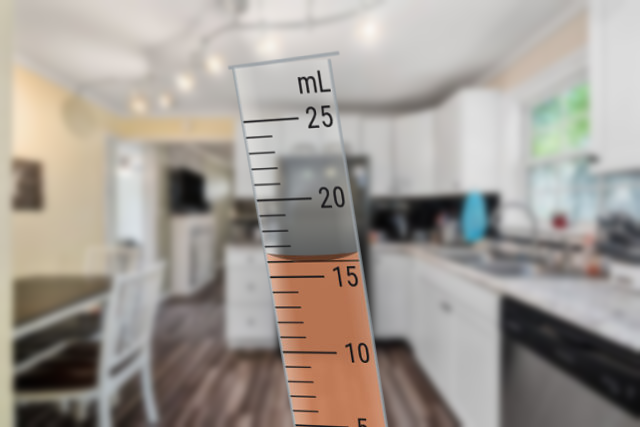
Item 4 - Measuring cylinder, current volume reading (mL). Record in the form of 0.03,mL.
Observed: 16,mL
